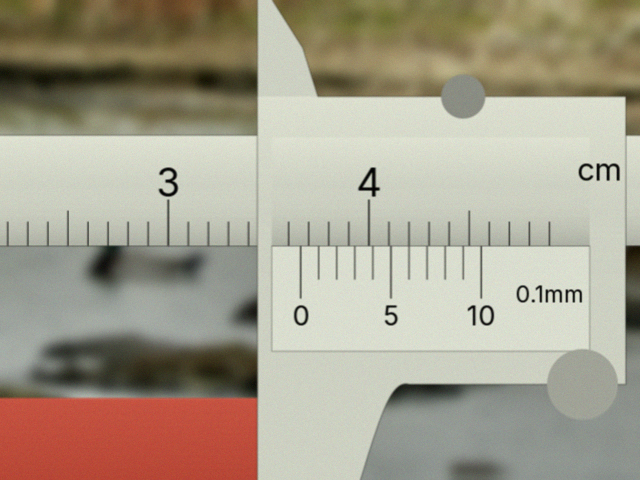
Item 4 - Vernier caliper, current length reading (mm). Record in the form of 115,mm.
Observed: 36.6,mm
